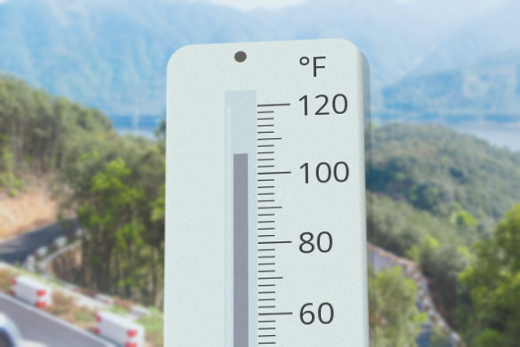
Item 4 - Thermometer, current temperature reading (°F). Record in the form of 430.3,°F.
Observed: 106,°F
